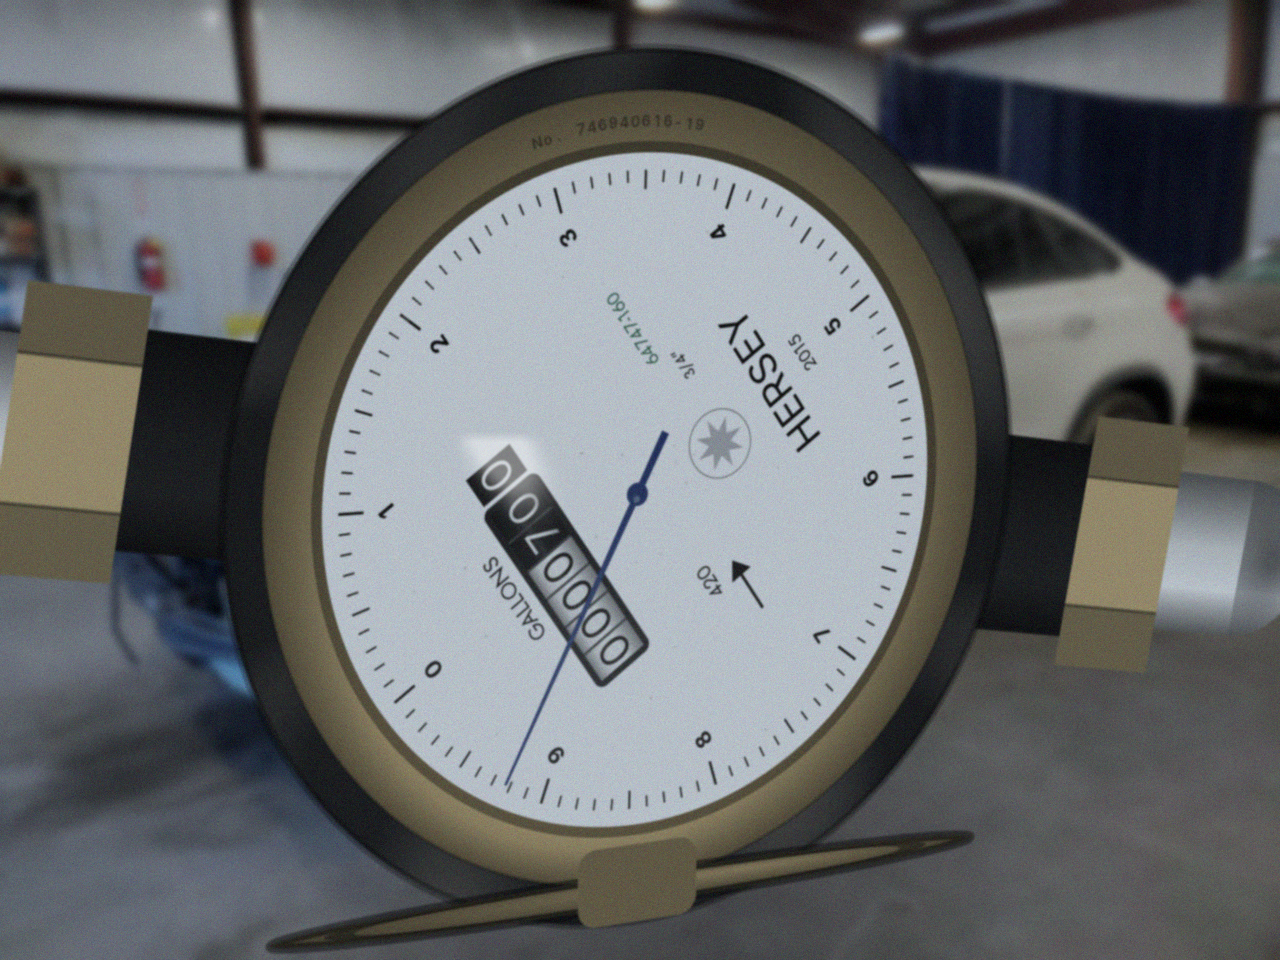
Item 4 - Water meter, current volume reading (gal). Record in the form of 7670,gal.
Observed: 699.2,gal
